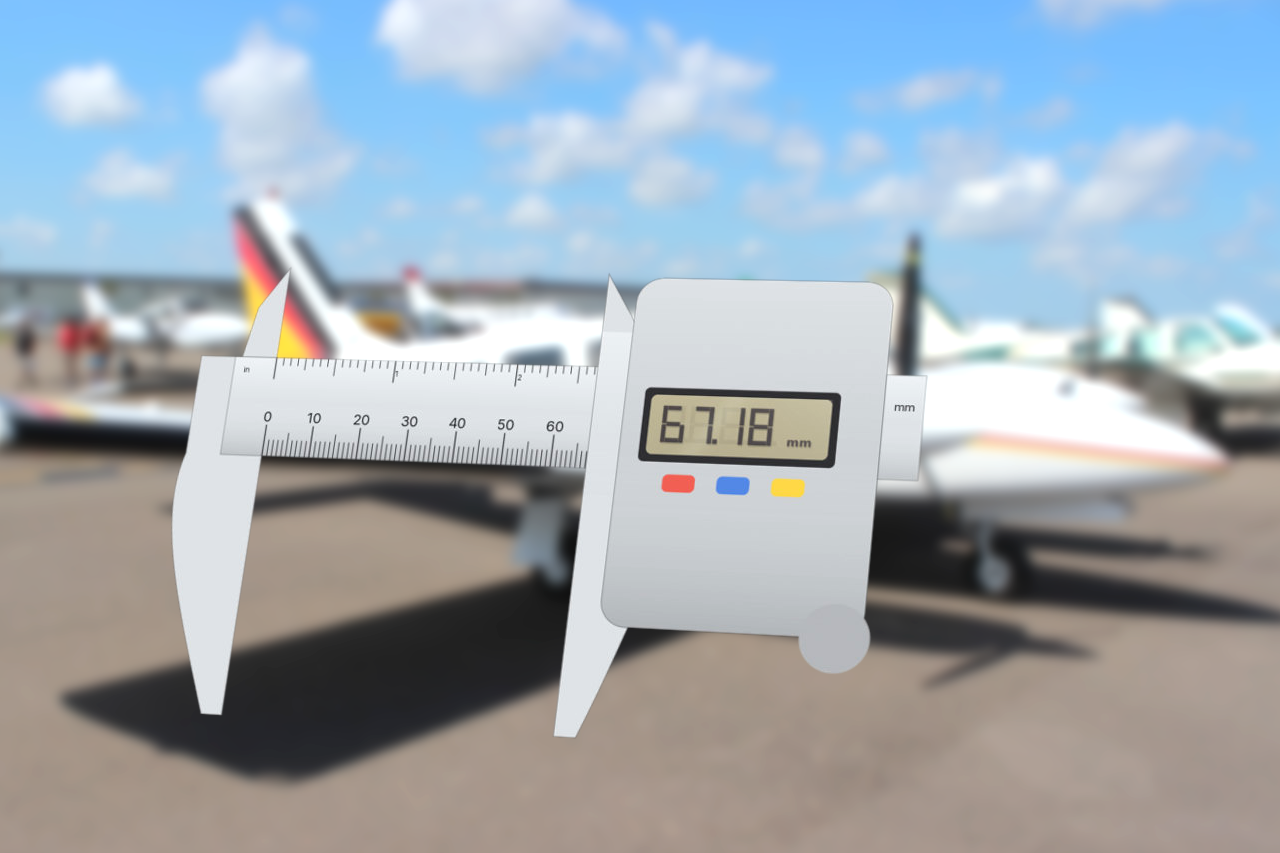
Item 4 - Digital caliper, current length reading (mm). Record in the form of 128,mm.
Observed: 67.18,mm
